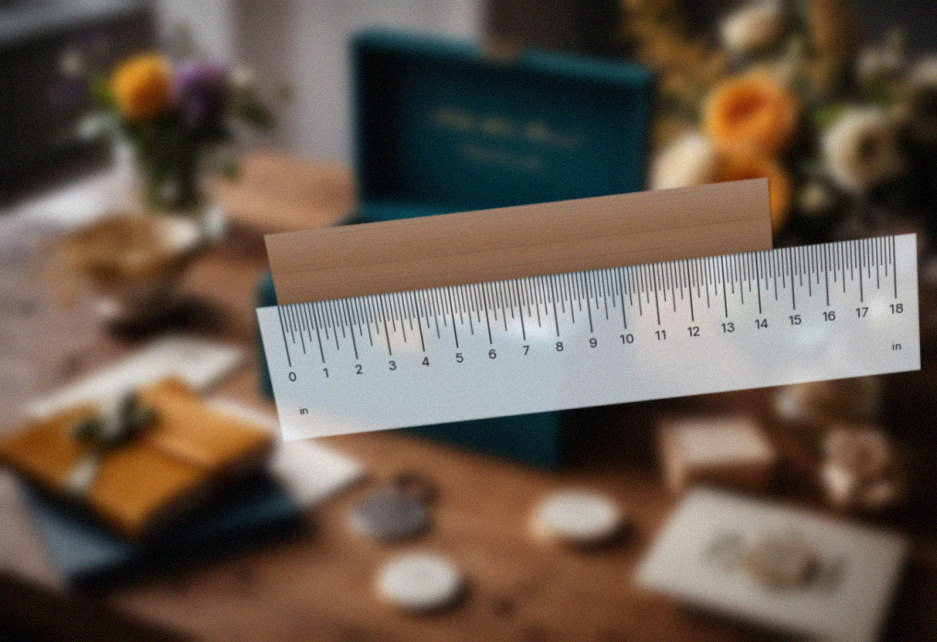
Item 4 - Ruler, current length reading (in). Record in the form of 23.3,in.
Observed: 14.5,in
